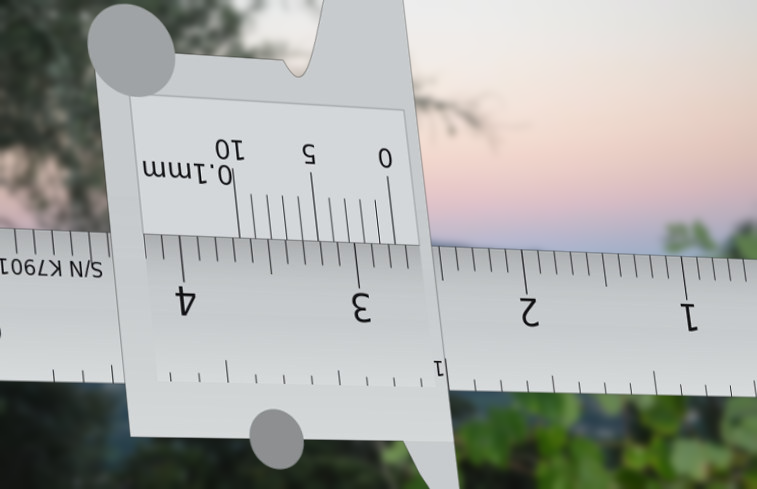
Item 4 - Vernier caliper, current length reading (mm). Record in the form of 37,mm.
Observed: 27.6,mm
